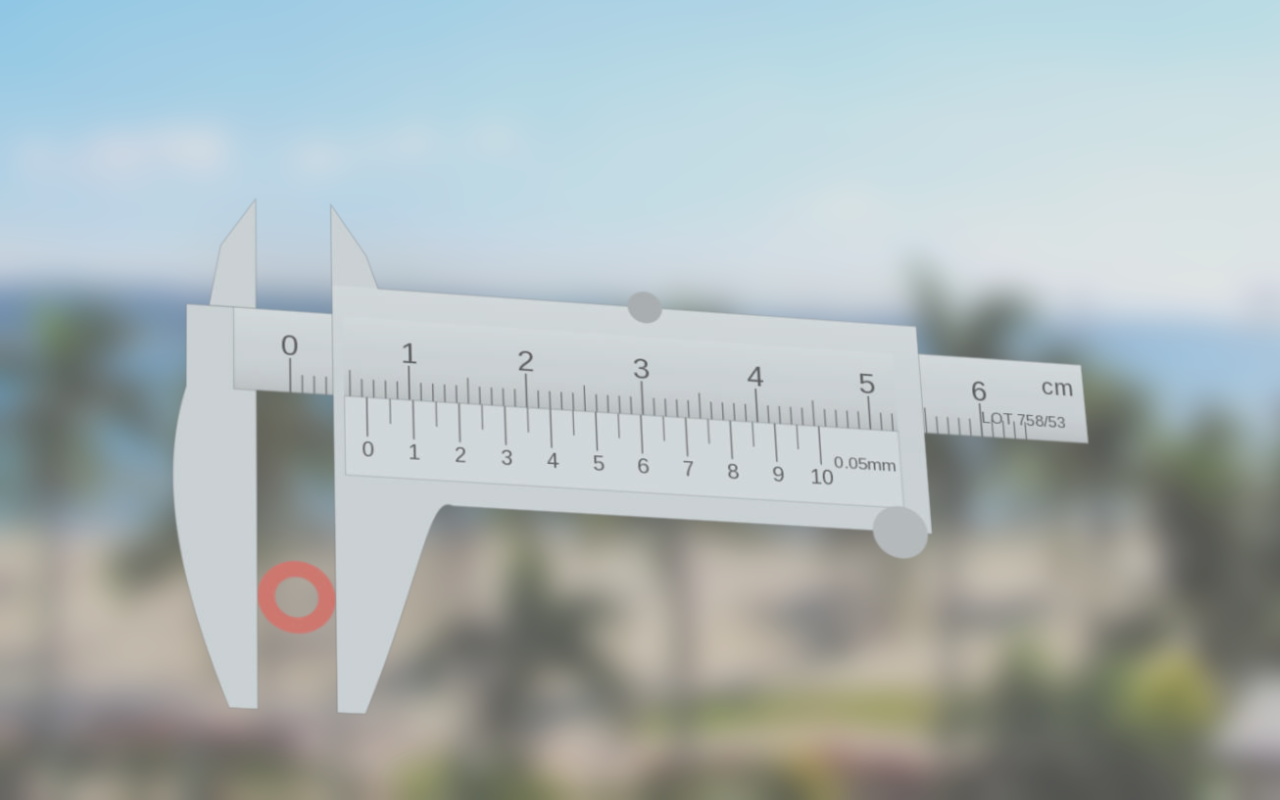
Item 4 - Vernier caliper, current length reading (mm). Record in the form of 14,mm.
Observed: 6.4,mm
